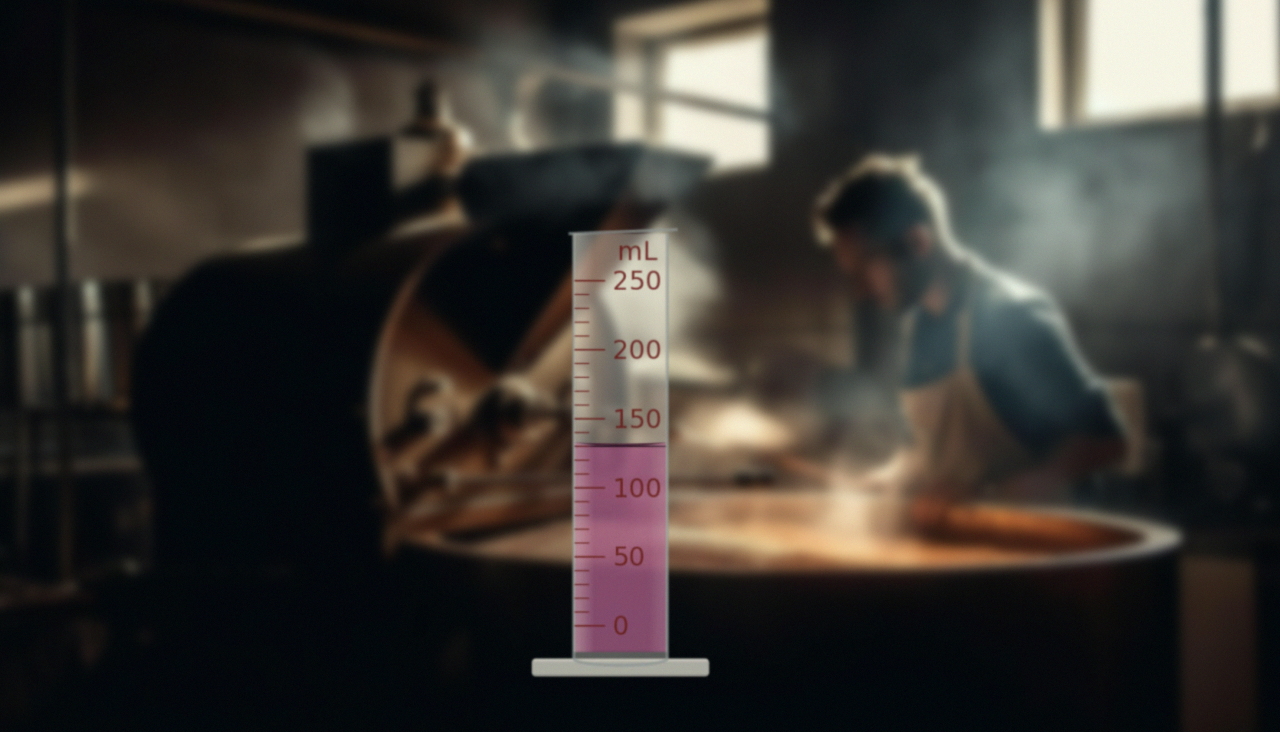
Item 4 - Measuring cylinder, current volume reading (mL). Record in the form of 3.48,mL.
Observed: 130,mL
